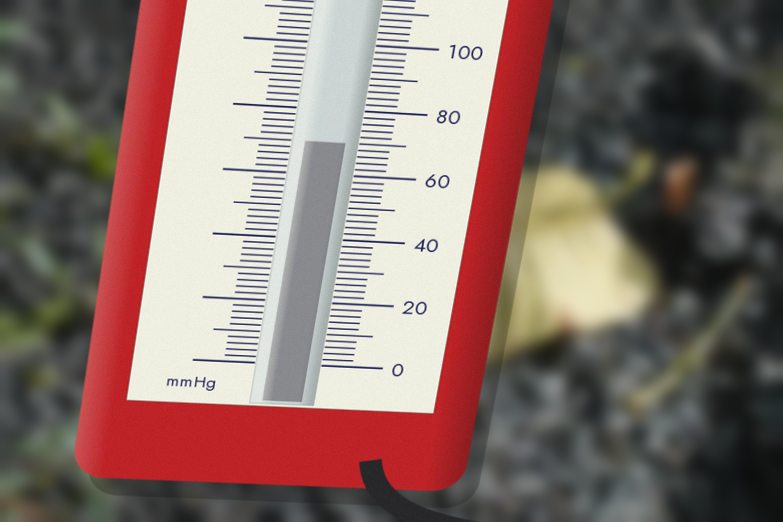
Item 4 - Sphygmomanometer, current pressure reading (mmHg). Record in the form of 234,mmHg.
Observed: 70,mmHg
